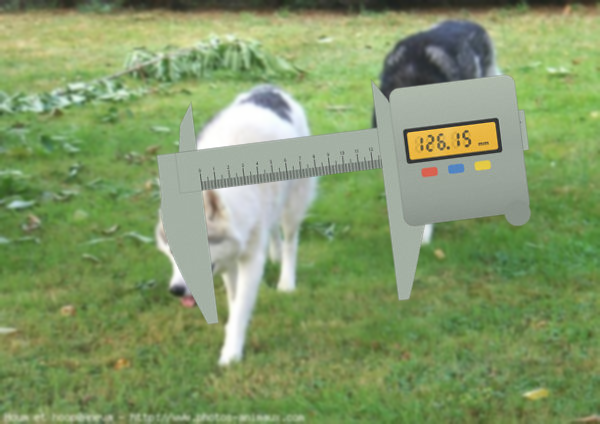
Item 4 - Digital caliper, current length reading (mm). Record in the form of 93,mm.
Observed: 126.15,mm
